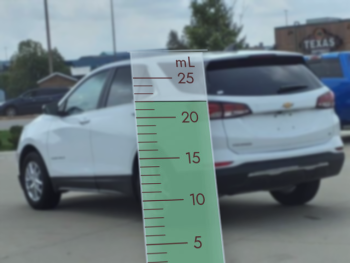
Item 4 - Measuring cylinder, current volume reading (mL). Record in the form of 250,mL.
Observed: 22,mL
